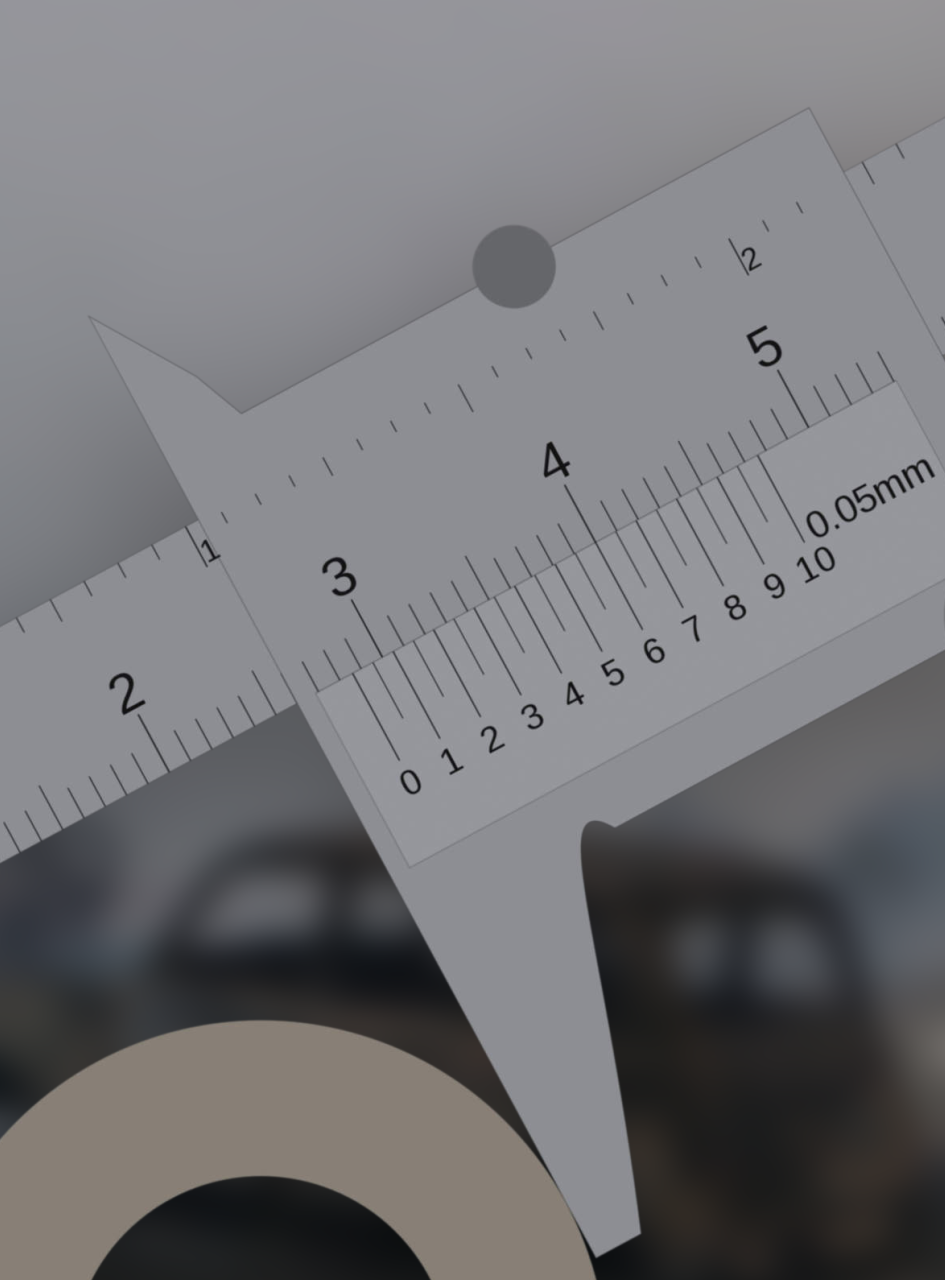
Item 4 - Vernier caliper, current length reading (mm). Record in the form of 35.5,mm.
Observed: 28.6,mm
